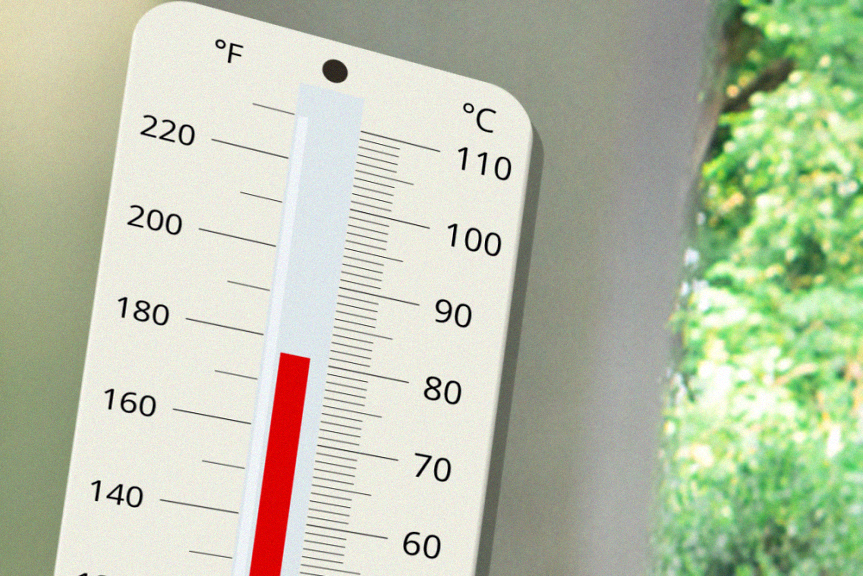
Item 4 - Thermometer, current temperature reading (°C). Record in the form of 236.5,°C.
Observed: 80.5,°C
